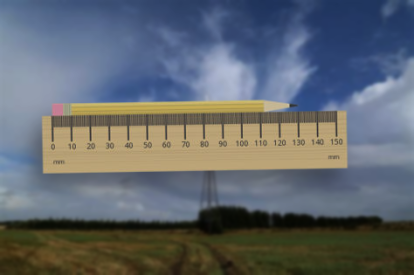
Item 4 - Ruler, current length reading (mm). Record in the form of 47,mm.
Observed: 130,mm
